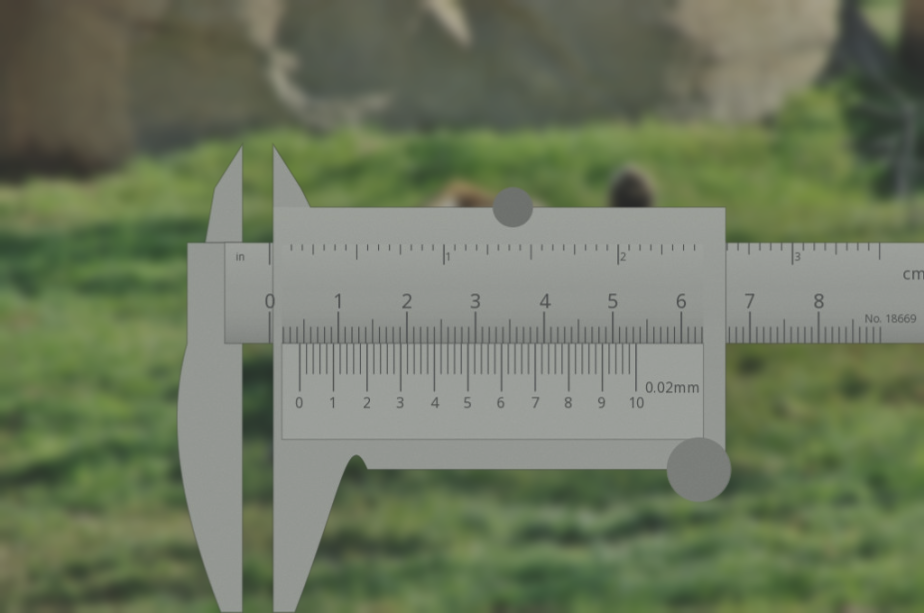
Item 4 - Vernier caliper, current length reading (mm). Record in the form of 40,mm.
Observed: 4.4,mm
